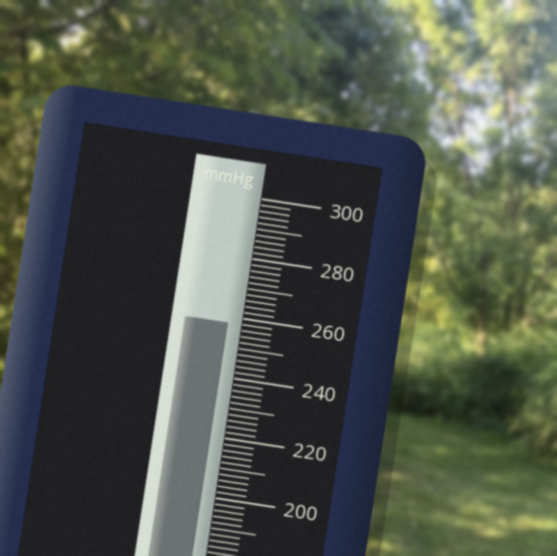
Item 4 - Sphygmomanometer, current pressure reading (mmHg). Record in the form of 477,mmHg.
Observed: 258,mmHg
